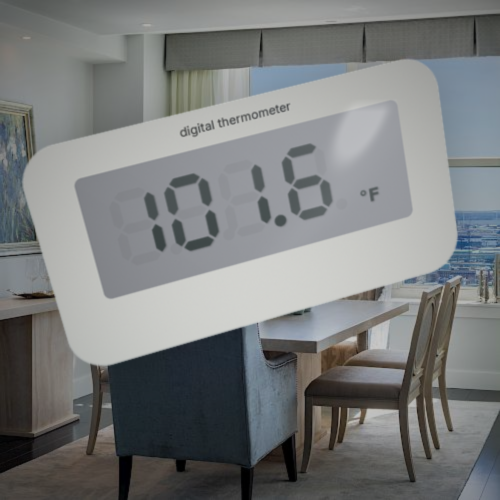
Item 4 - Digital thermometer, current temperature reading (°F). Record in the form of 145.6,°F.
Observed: 101.6,°F
